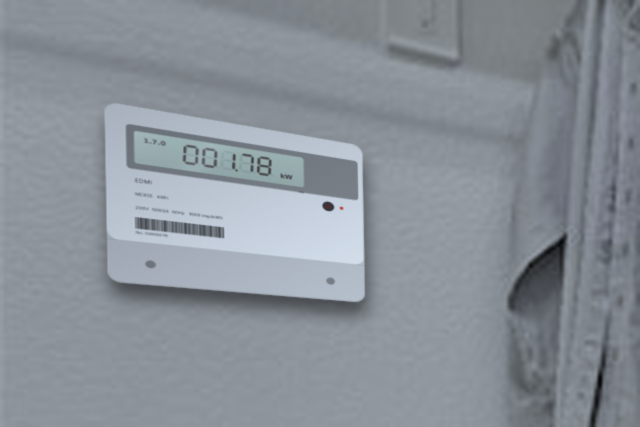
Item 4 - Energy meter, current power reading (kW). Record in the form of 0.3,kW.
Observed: 1.78,kW
